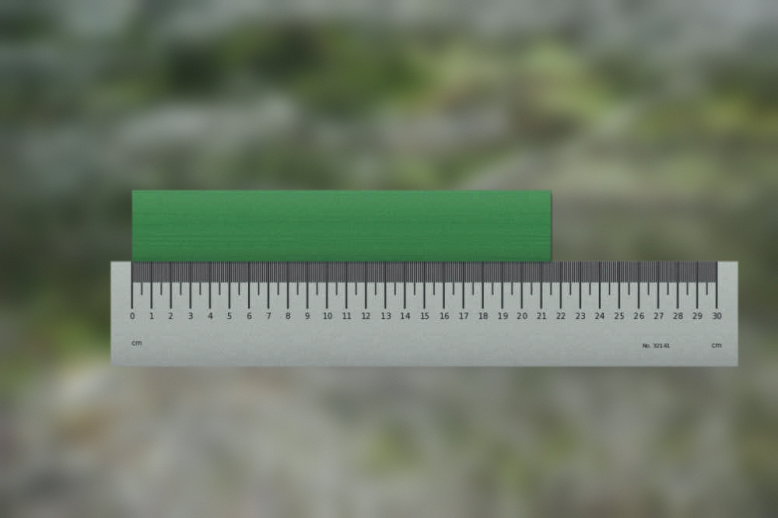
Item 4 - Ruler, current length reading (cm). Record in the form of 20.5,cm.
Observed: 21.5,cm
